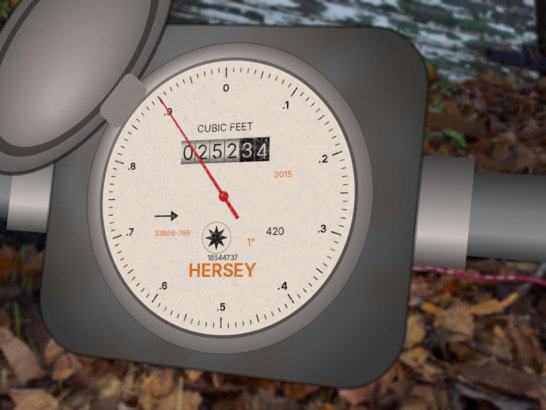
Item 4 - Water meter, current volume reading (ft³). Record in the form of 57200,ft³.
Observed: 25233.90,ft³
